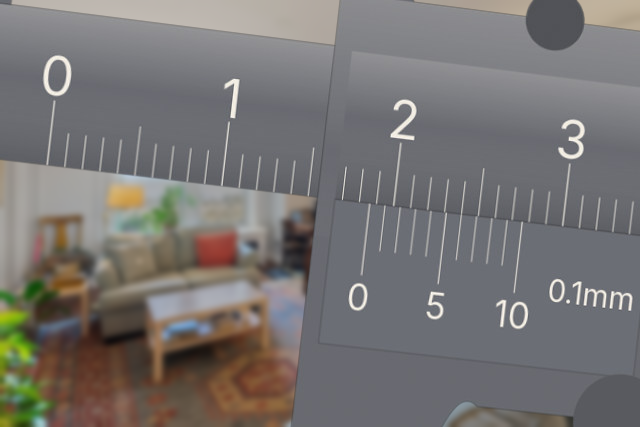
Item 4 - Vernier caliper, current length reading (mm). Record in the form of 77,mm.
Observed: 18.6,mm
